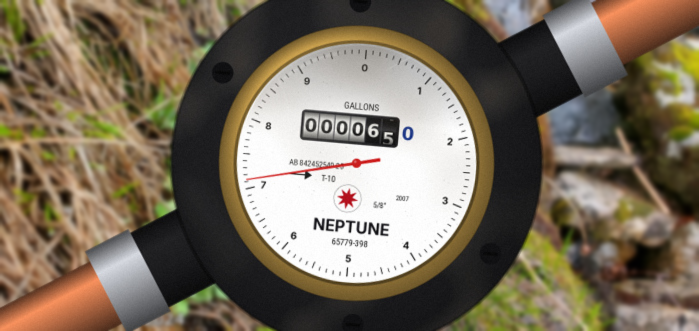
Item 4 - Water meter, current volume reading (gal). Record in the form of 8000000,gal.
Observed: 647.1,gal
